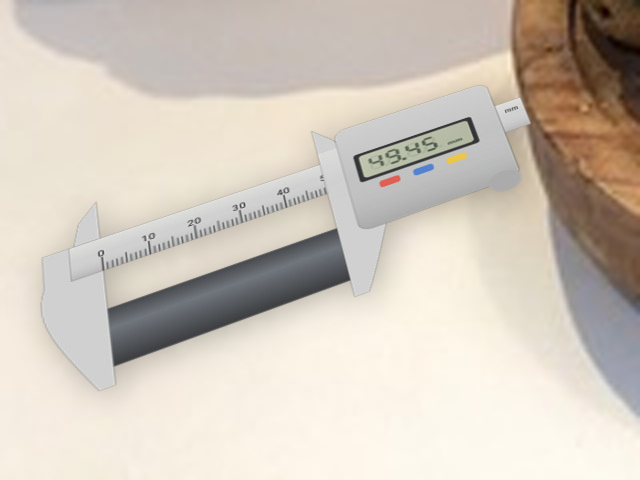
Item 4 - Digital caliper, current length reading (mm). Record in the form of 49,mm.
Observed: 49.45,mm
